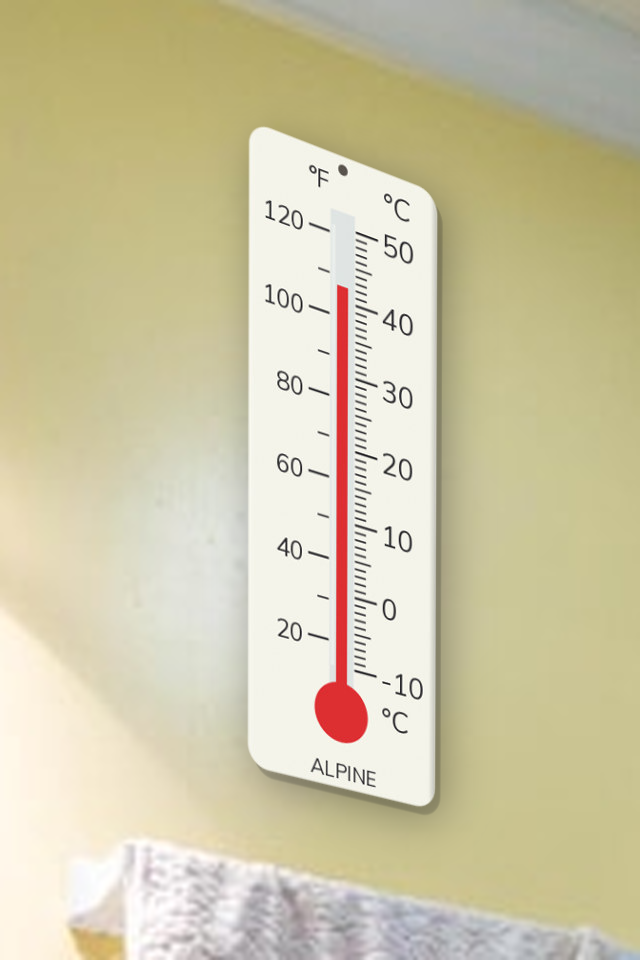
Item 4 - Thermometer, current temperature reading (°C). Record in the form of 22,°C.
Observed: 42,°C
